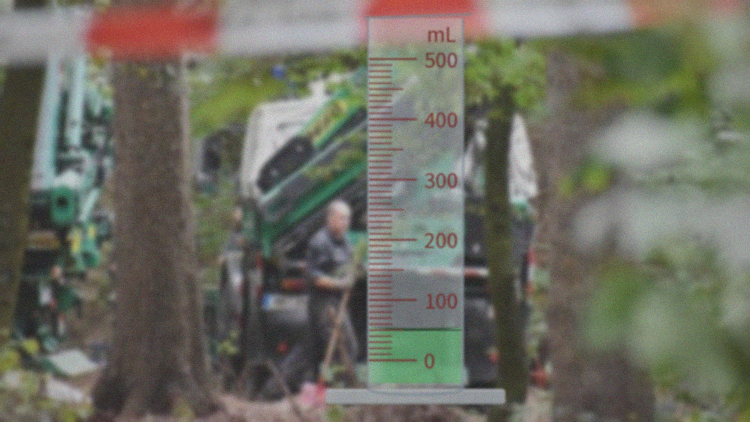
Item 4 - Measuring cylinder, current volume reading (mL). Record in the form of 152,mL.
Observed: 50,mL
